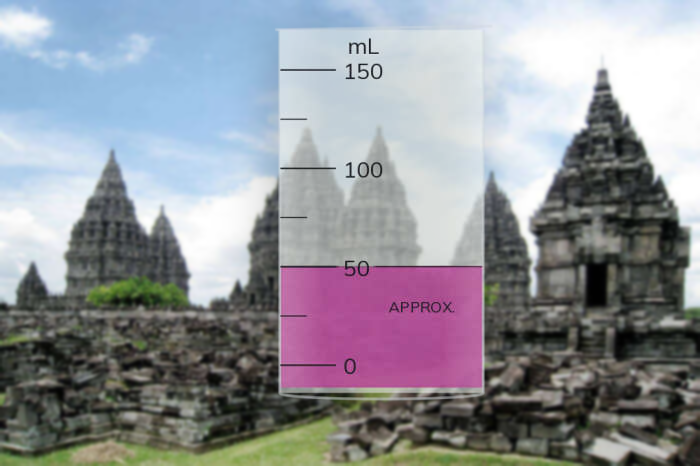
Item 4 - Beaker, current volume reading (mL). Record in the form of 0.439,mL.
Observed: 50,mL
